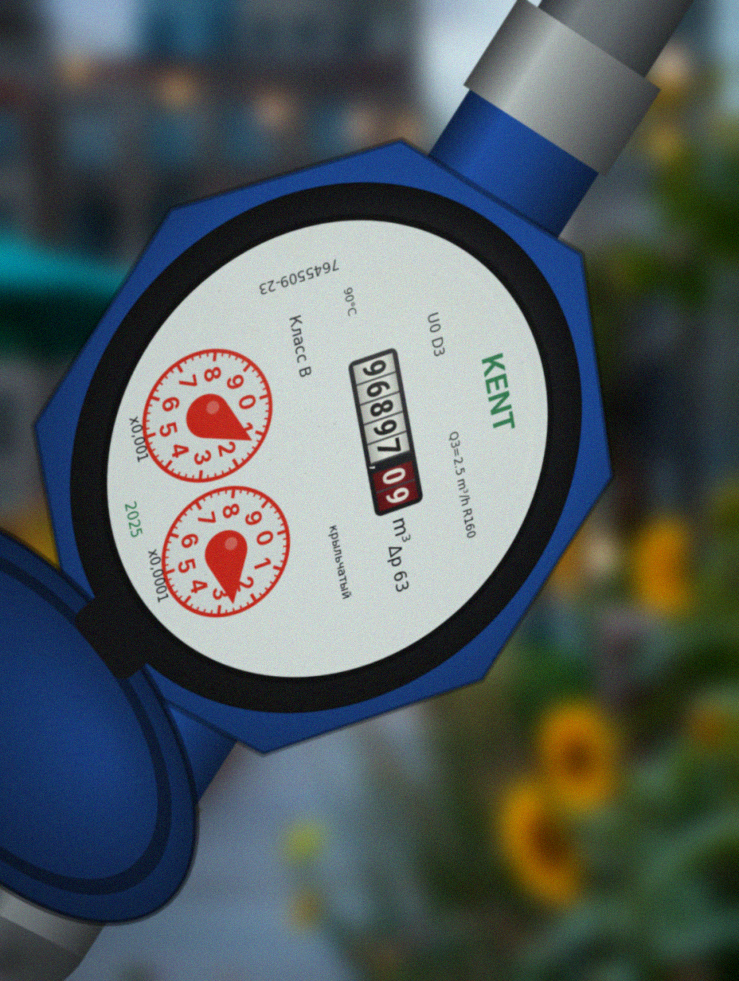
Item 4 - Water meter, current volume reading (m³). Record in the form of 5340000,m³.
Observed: 96897.0912,m³
